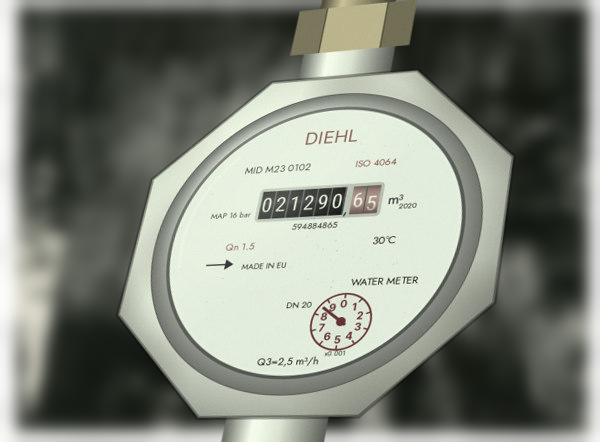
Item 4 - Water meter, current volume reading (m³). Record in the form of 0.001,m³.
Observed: 21290.648,m³
